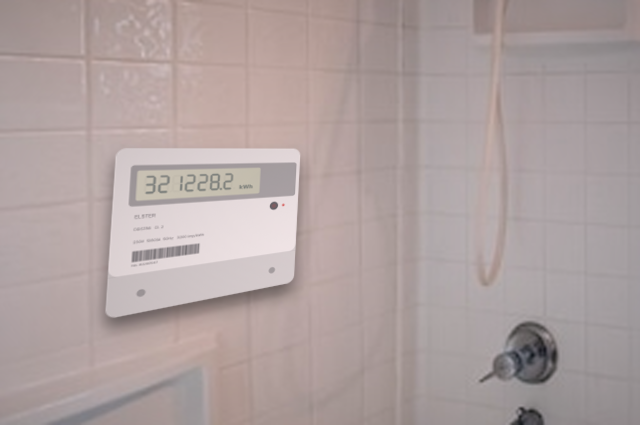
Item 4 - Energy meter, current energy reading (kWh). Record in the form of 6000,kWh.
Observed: 321228.2,kWh
